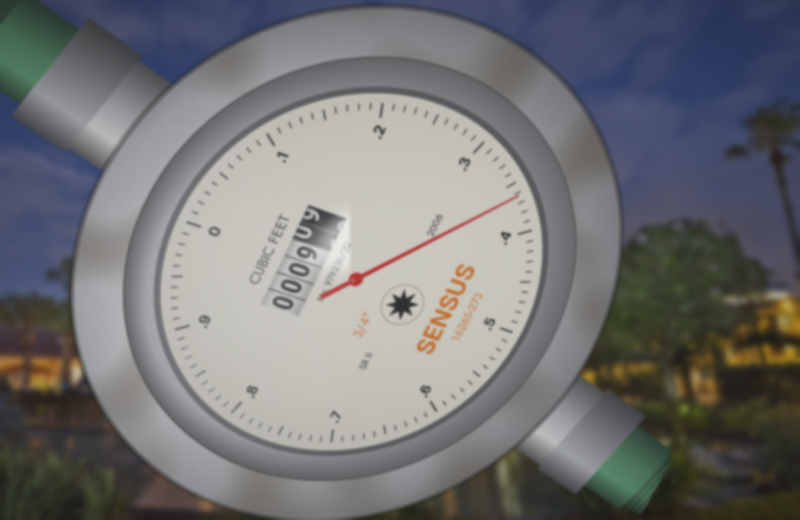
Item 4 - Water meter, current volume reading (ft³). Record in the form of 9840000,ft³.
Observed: 909.36,ft³
